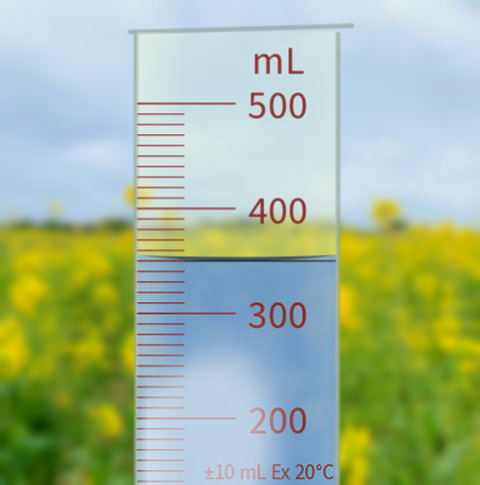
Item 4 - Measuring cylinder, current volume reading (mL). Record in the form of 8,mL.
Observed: 350,mL
